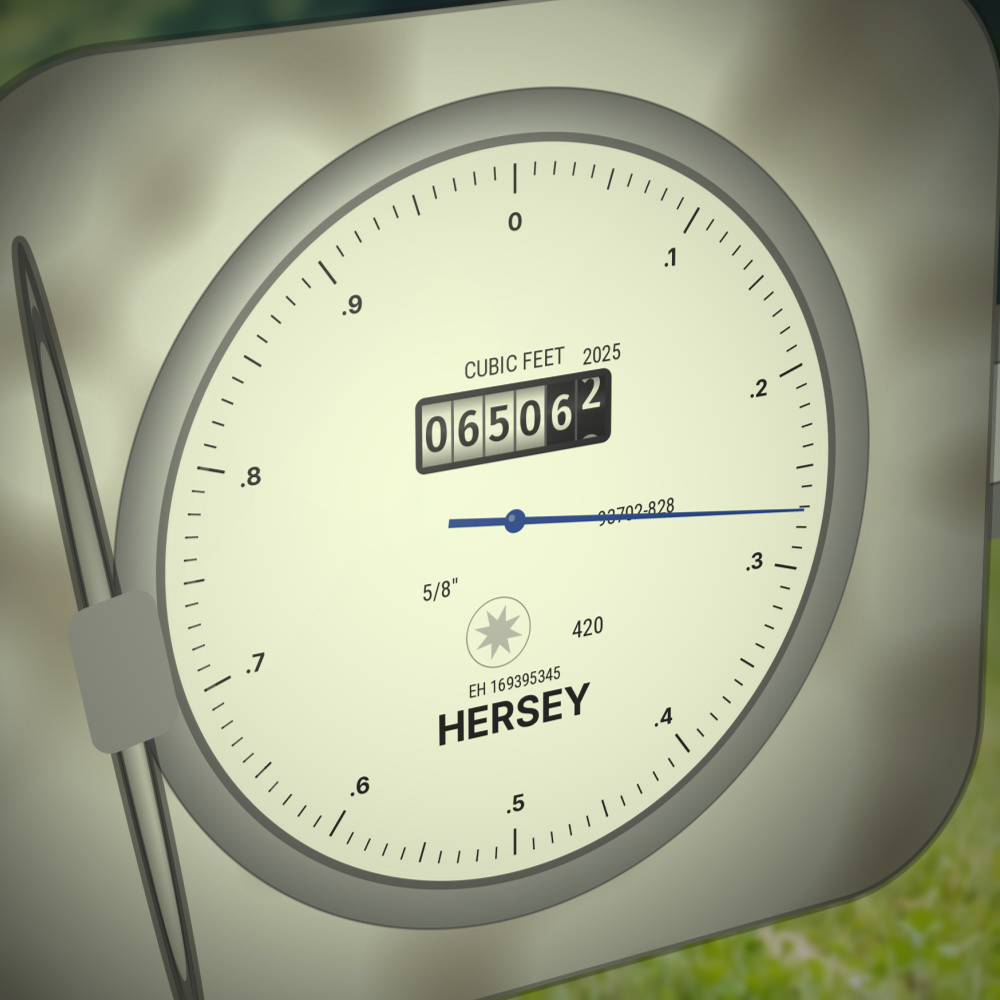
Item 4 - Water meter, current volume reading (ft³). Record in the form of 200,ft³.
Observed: 65062.27,ft³
